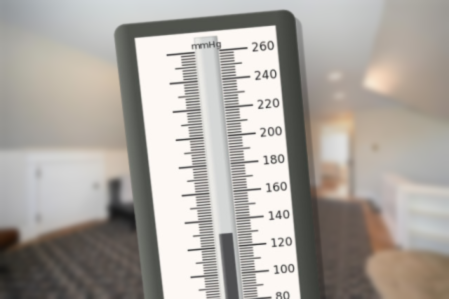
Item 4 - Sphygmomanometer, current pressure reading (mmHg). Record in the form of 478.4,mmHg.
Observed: 130,mmHg
